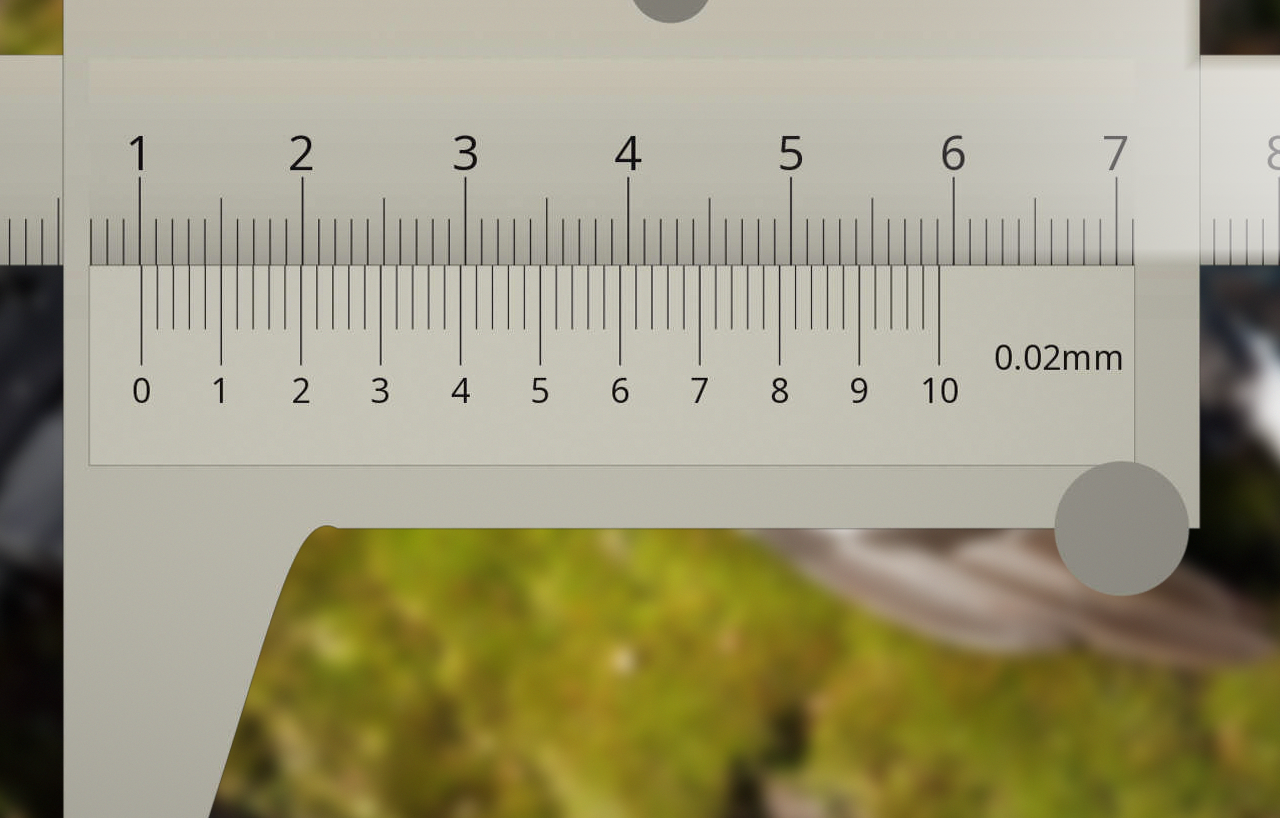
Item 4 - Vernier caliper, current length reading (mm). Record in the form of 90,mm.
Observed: 10.1,mm
